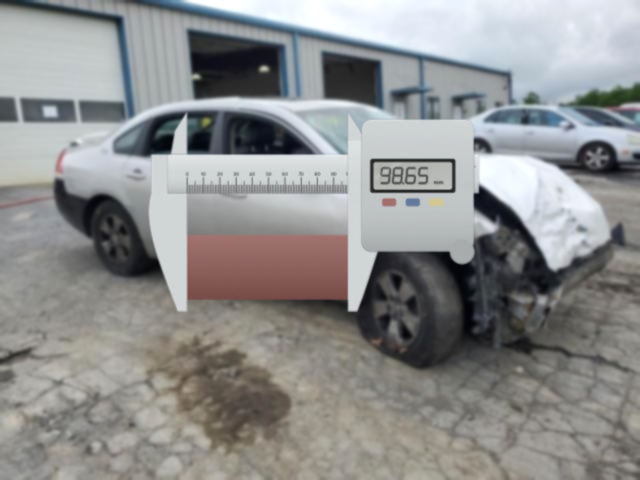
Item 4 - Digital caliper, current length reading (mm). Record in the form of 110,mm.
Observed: 98.65,mm
